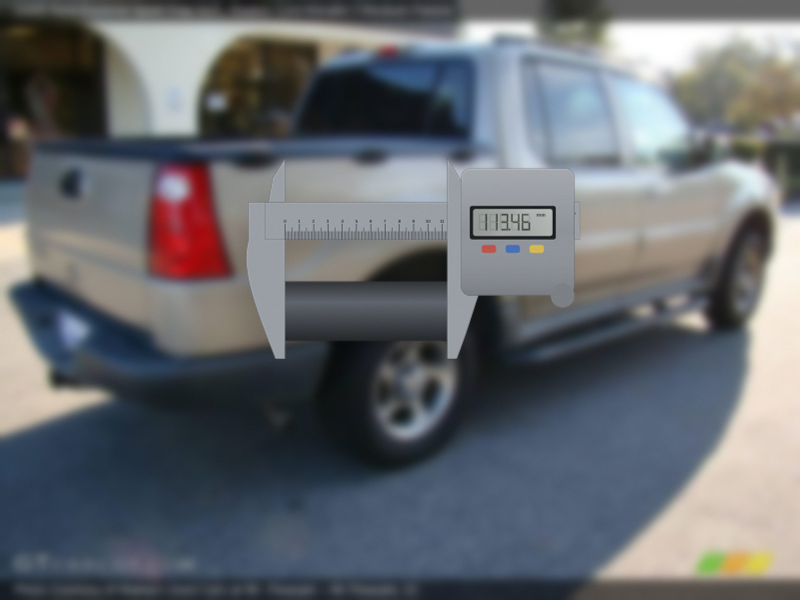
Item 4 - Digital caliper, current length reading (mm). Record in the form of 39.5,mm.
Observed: 113.46,mm
